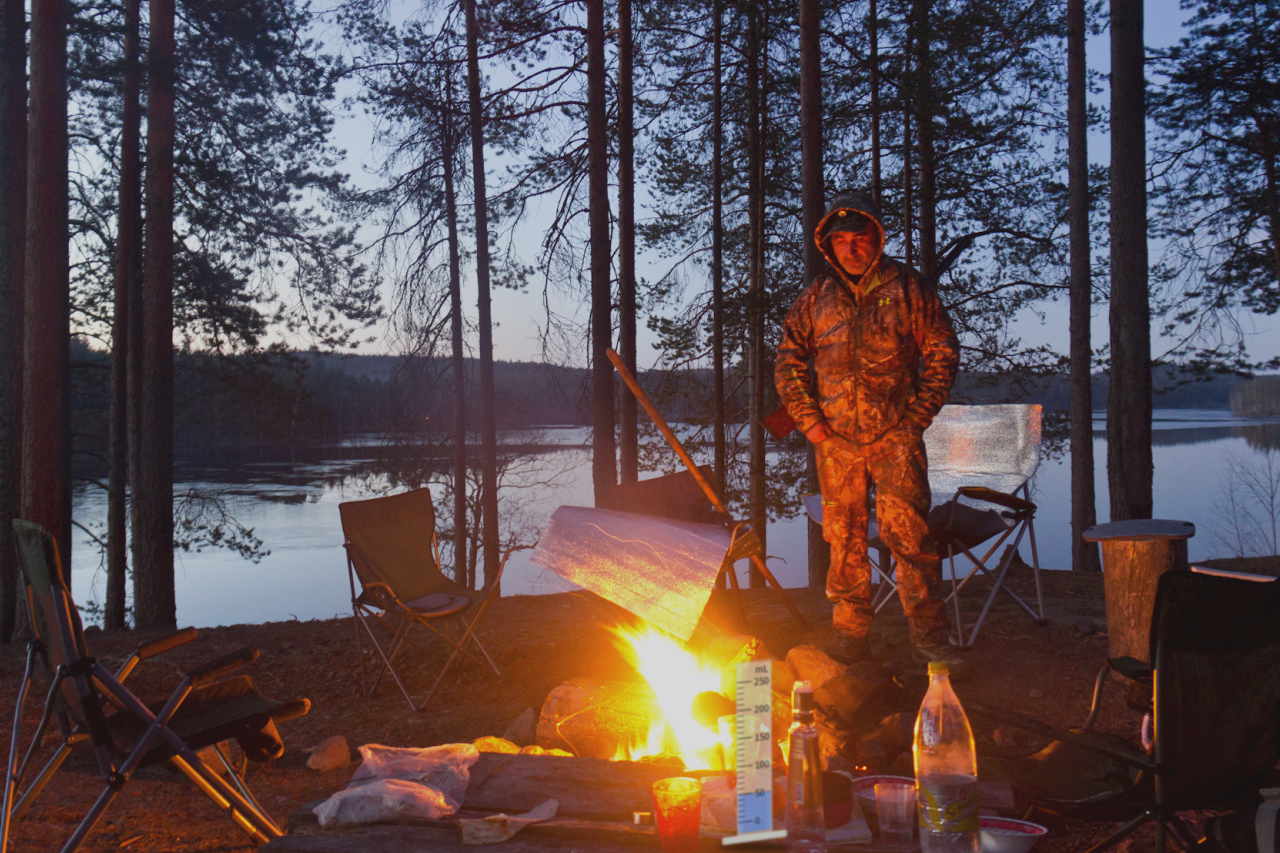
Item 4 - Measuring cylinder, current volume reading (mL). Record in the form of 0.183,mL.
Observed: 50,mL
